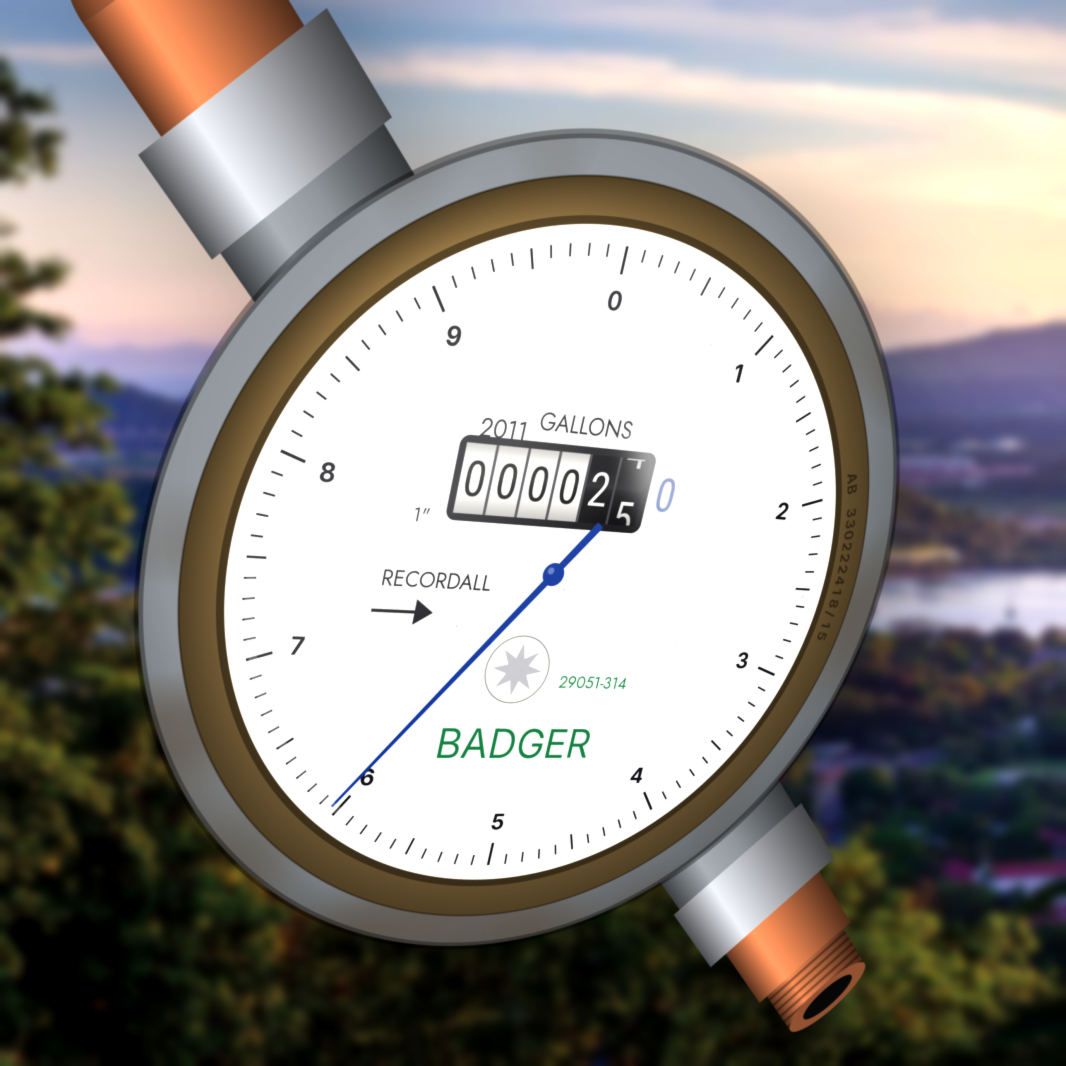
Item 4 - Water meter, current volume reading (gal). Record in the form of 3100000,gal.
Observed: 246.0,gal
